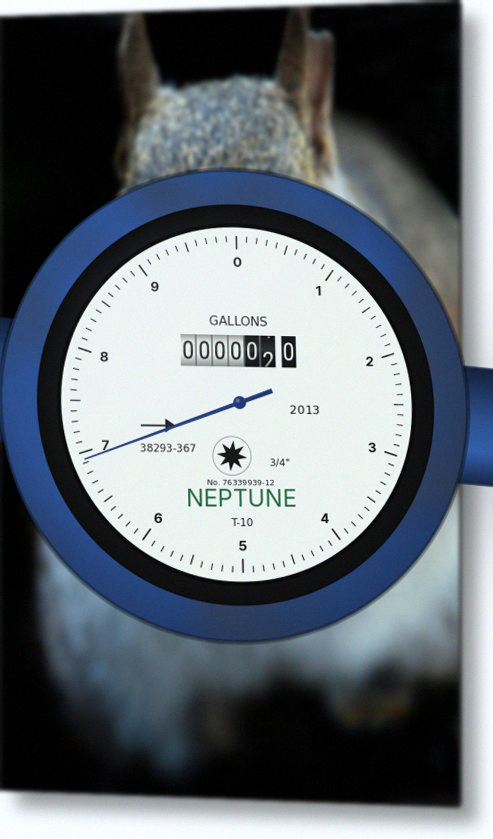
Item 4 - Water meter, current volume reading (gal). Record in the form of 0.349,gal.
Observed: 16.9,gal
